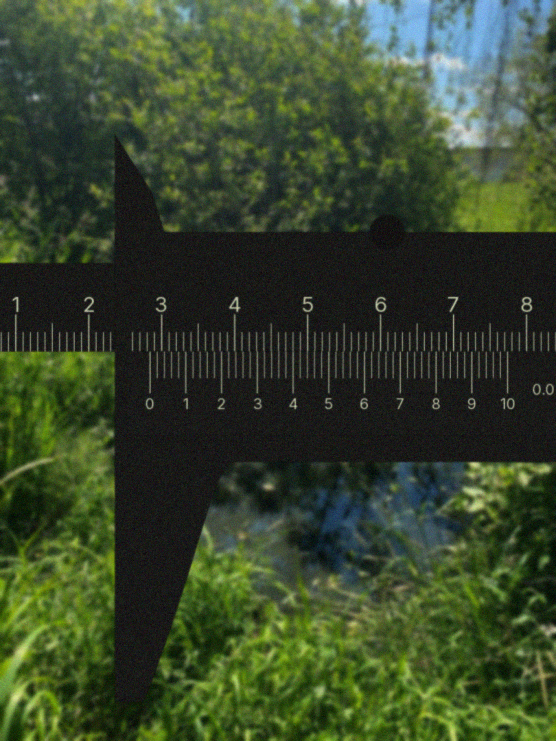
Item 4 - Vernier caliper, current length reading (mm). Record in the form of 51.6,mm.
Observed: 28.4,mm
